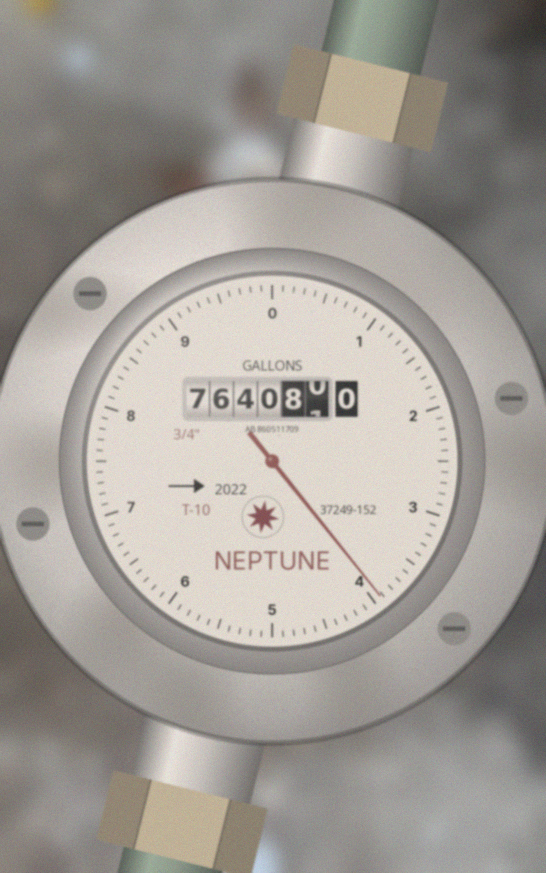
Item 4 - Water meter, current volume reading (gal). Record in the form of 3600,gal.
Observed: 7640803.9,gal
